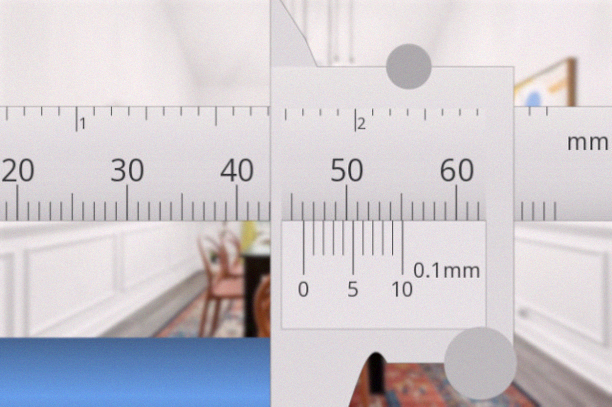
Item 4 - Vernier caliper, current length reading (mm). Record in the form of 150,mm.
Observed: 46.1,mm
